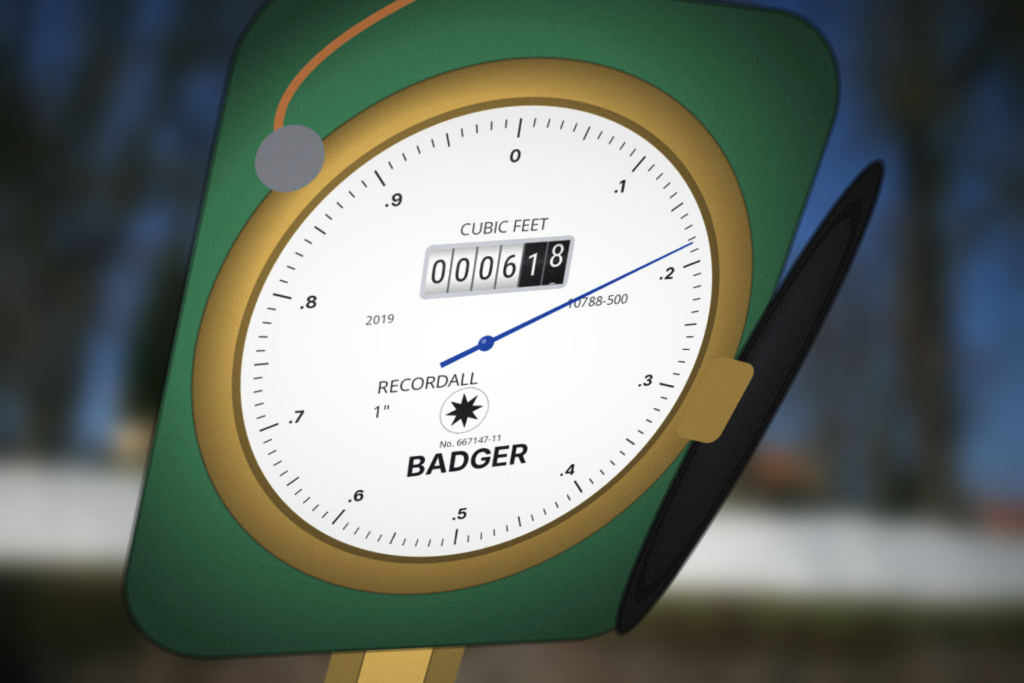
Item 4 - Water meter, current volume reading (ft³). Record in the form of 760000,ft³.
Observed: 618.18,ft³
